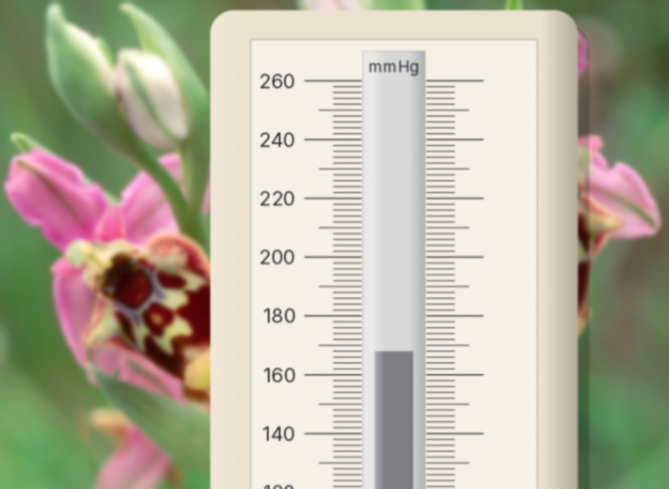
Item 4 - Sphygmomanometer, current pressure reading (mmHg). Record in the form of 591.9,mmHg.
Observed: 168,mmHg
